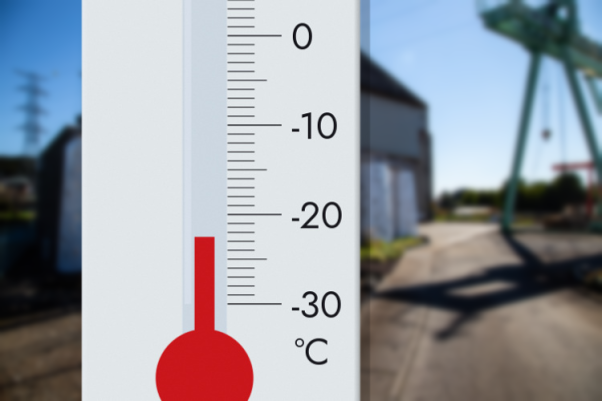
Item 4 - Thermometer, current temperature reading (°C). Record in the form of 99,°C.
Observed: -22.5,°C
